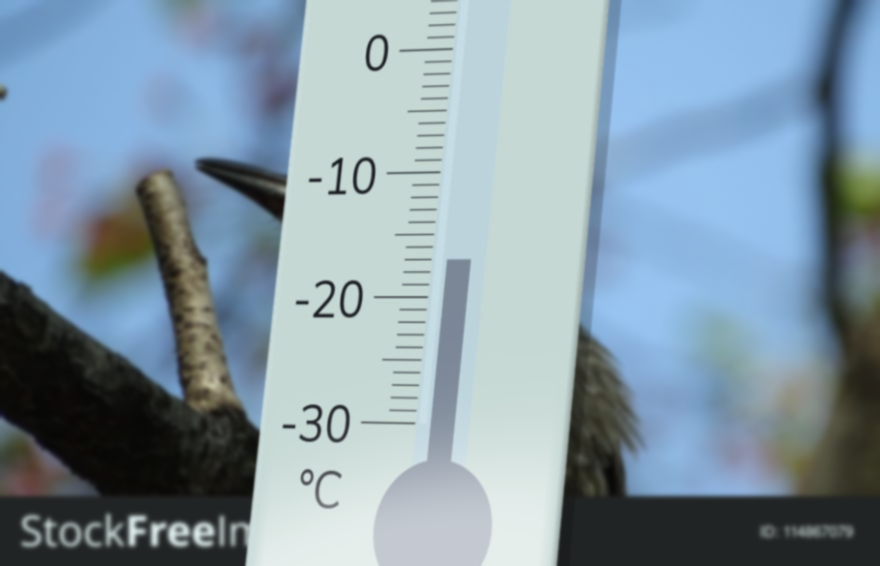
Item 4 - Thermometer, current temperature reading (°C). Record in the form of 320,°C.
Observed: -17,°C
